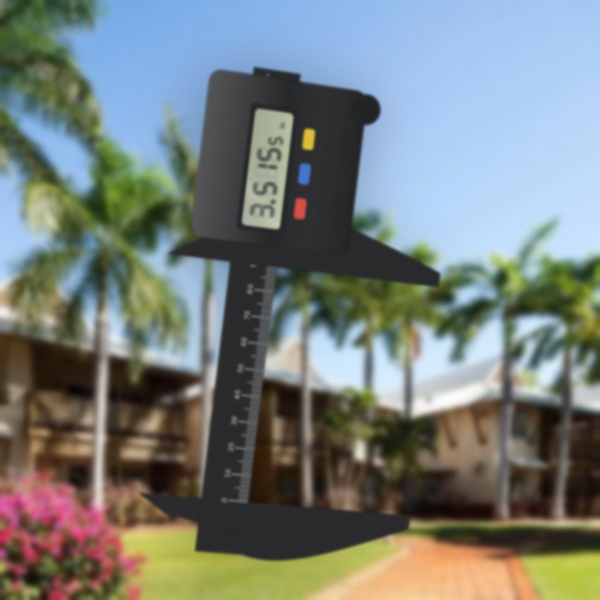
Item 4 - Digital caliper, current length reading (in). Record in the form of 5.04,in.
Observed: 3.5155,in
